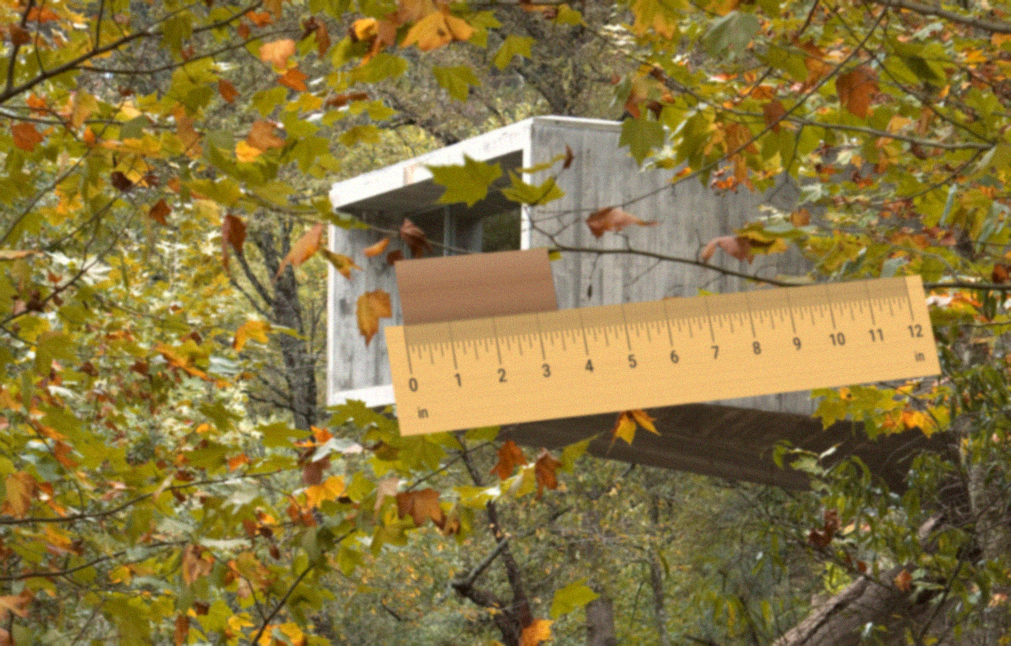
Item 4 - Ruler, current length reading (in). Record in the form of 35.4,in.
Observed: 3.5,in
